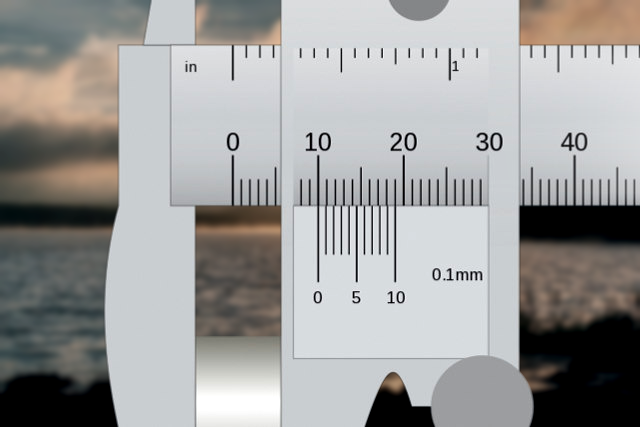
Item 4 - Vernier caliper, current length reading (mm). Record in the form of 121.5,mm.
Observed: 10.0,mm
